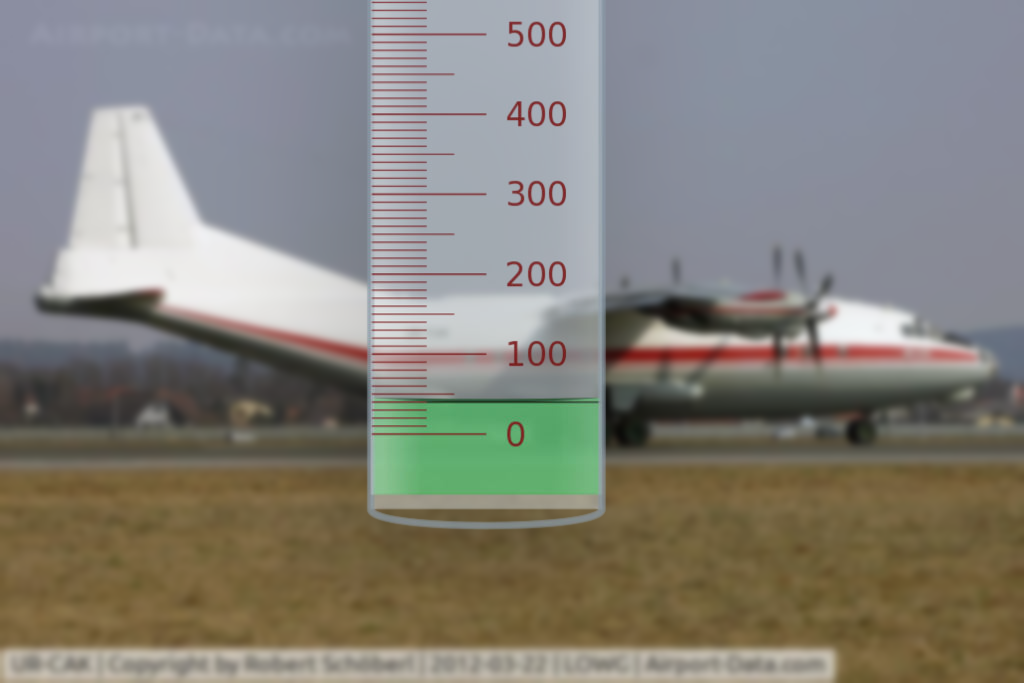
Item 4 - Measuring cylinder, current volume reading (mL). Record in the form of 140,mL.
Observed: 40,mL
